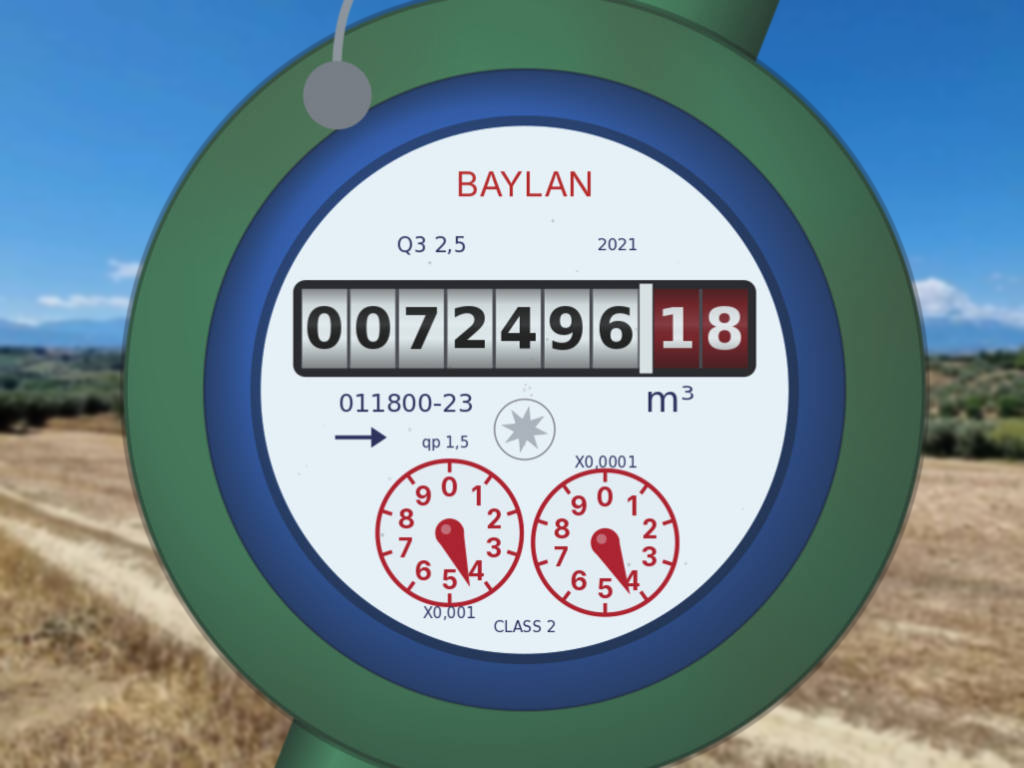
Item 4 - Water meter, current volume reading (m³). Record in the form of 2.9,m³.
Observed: 72496.1844,m³
